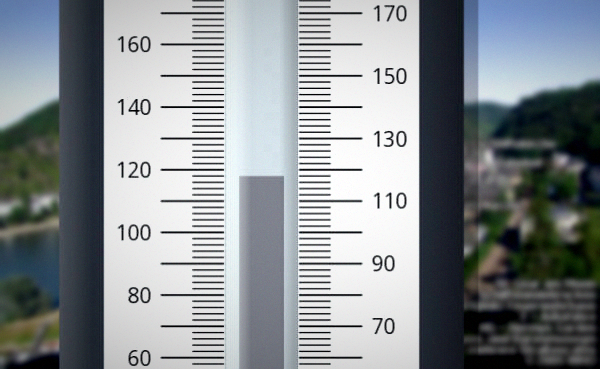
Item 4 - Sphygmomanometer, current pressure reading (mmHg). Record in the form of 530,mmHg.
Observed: 118,mmHg
